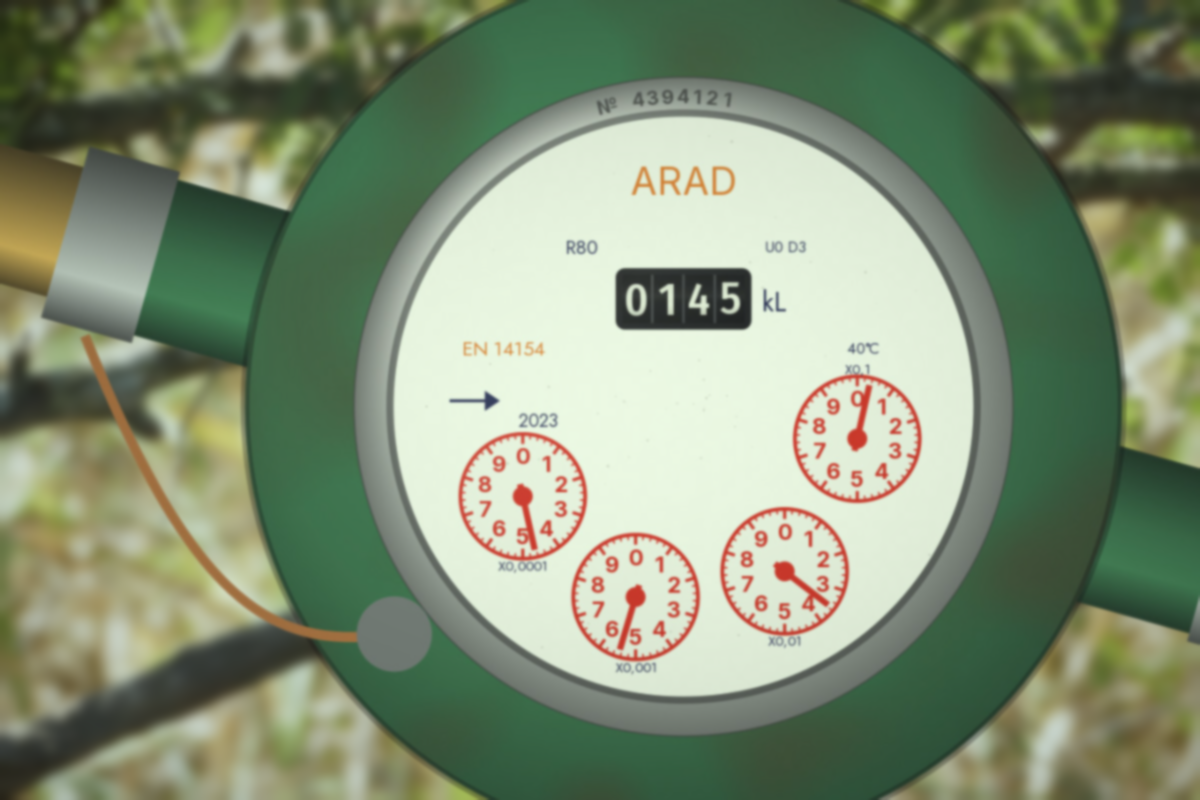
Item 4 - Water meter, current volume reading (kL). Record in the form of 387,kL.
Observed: 145.0354,kL
